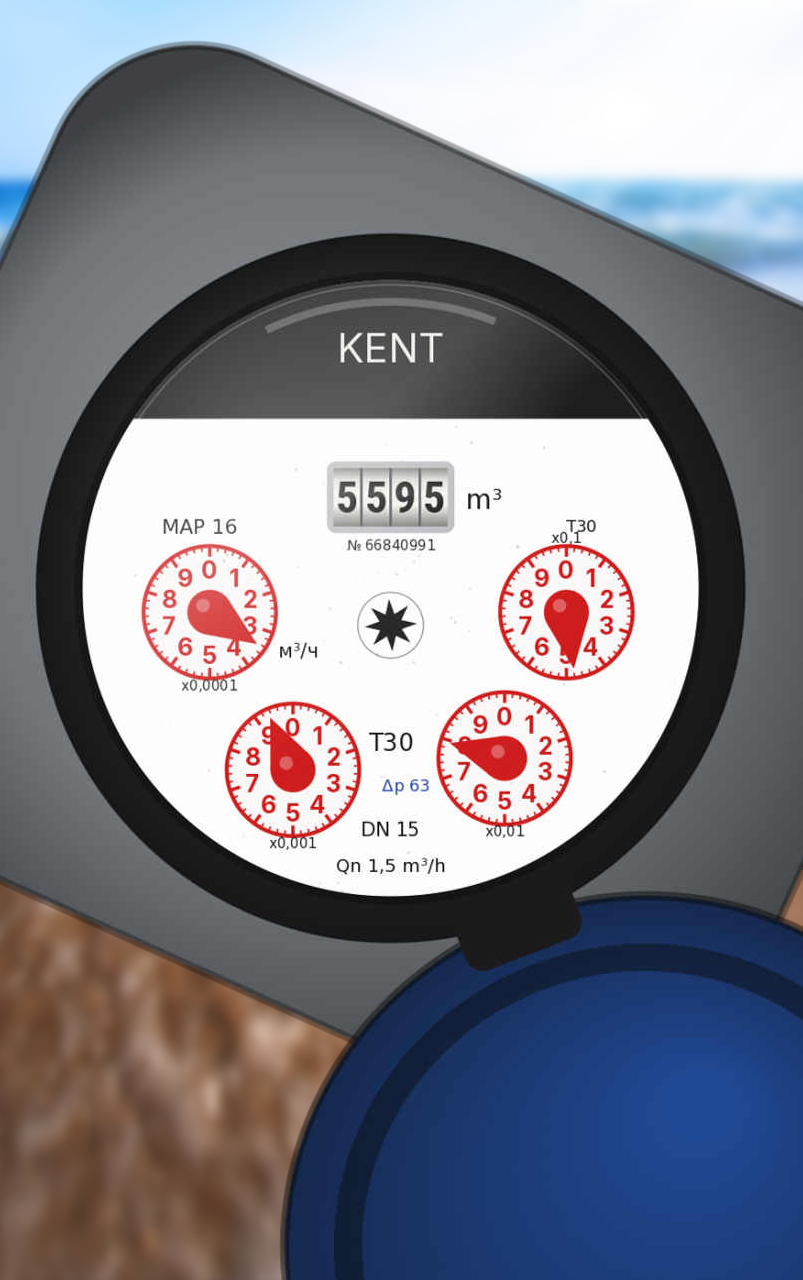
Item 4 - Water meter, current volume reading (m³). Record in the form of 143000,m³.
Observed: 5595.4793,m³
